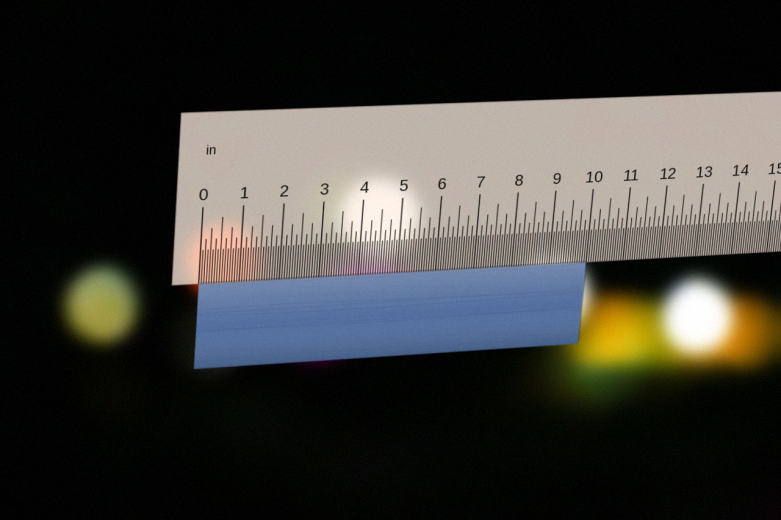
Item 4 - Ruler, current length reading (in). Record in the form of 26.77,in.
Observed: 10,in
